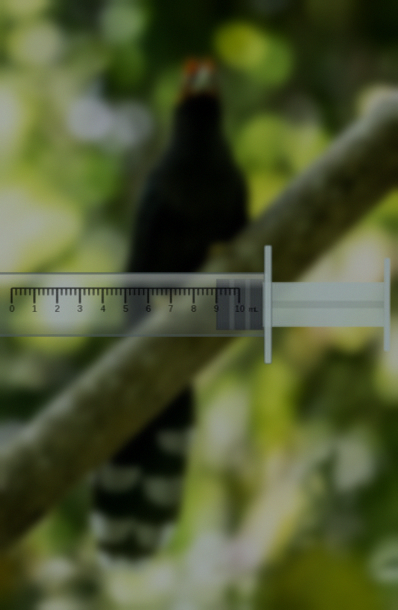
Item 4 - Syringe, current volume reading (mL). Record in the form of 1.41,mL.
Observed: 9,mL
